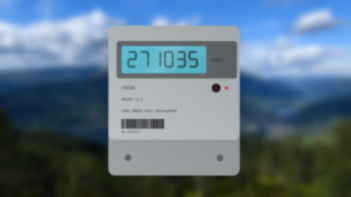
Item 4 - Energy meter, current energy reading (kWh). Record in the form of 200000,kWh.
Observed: 271035,kWh
